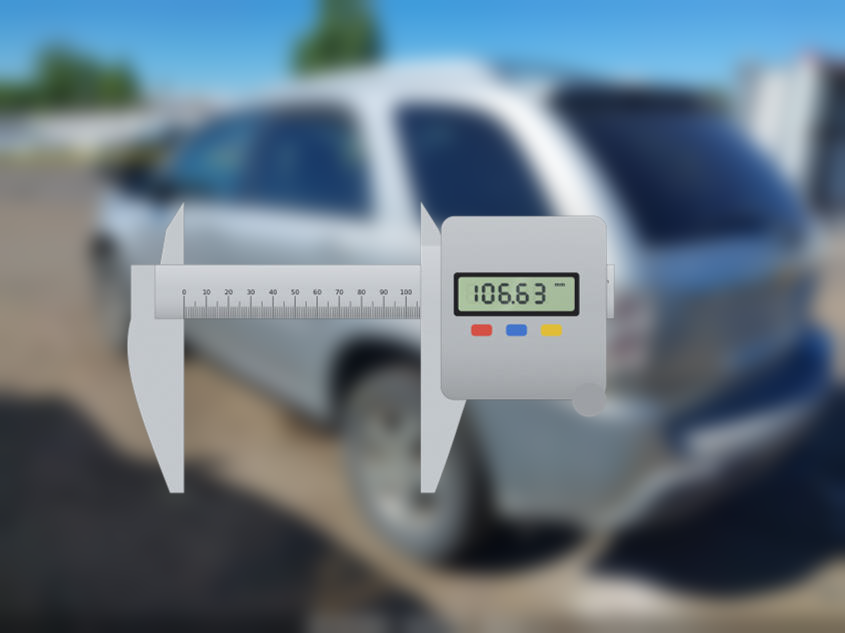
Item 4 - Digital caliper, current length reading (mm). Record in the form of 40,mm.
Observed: 106.63,mm
